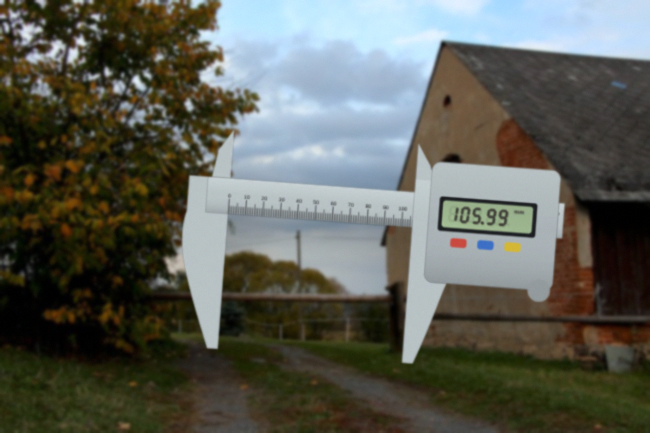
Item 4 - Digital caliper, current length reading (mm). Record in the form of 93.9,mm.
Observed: 105.99,mm
